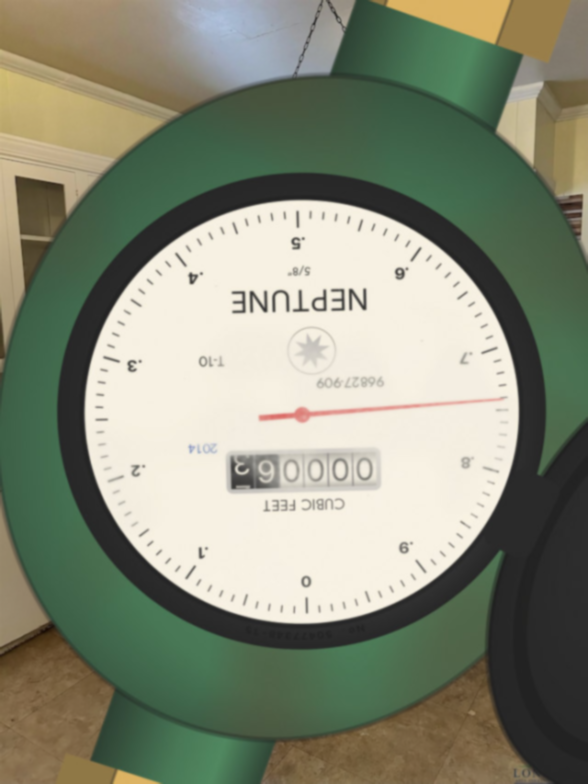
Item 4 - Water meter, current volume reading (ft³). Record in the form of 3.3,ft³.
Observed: 62.74,ft³
